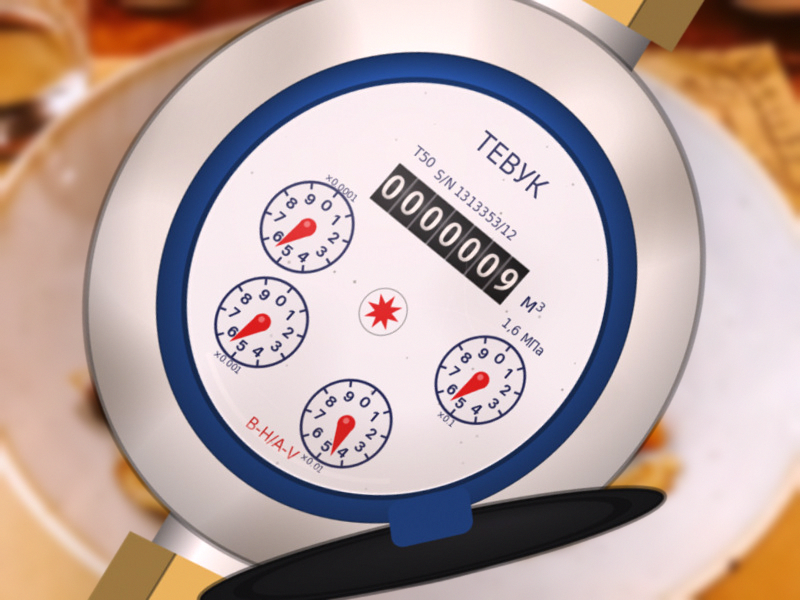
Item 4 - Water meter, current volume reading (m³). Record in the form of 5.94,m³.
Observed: 9.5455,m³
